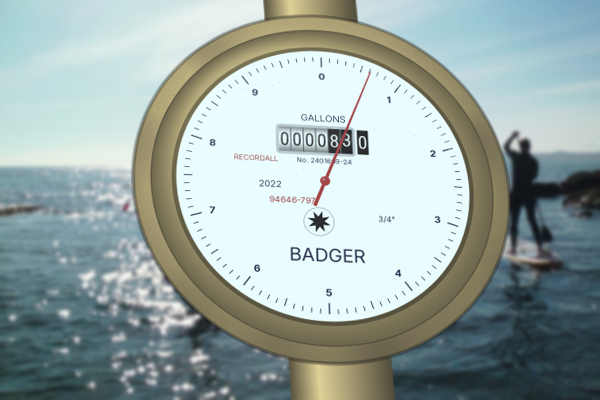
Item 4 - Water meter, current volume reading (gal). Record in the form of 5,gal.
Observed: 830.6,gal
